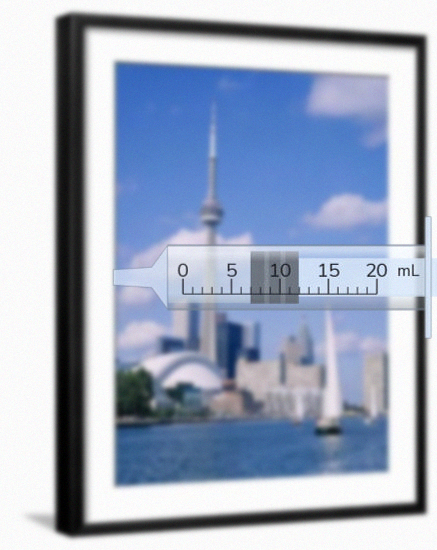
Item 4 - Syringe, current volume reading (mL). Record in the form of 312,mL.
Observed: 7,mL
